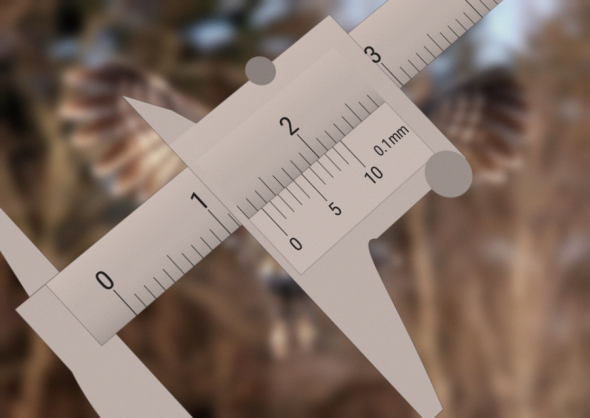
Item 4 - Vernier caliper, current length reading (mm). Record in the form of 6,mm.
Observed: 13.4,mm
